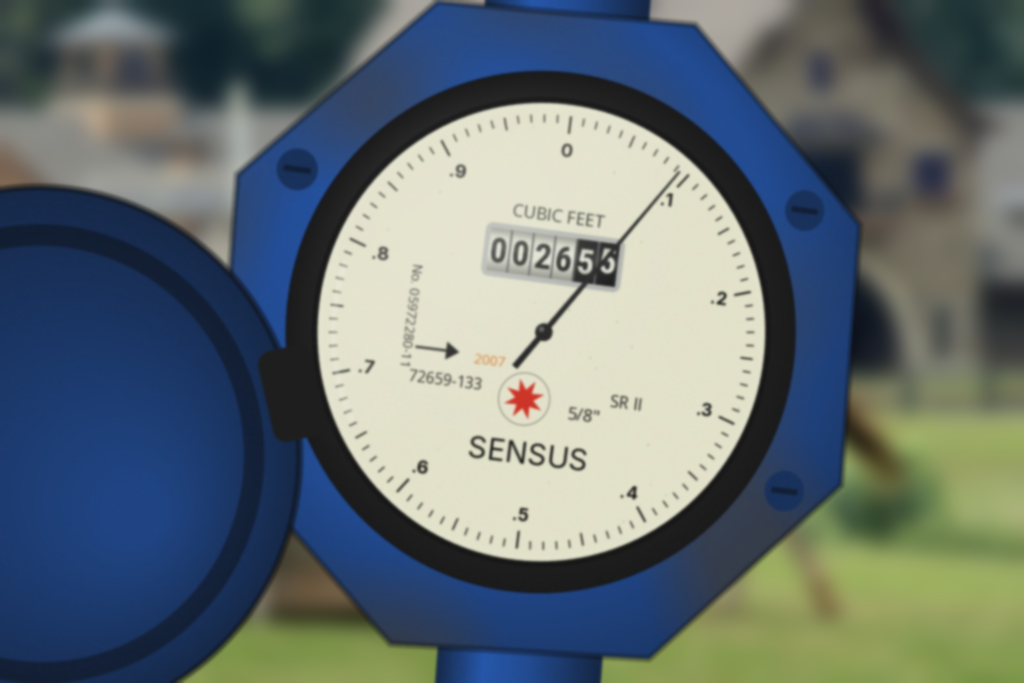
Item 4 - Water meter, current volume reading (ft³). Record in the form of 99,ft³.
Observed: 2655.09,ft³
